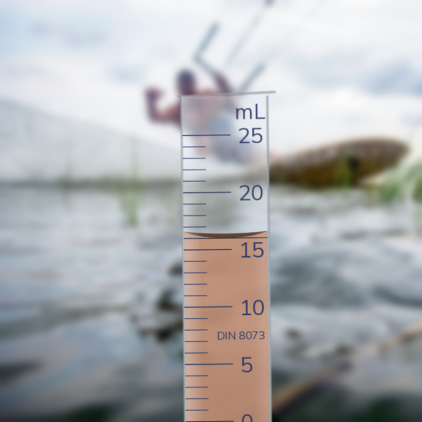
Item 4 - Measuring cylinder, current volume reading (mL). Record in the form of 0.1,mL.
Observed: 16,mL
